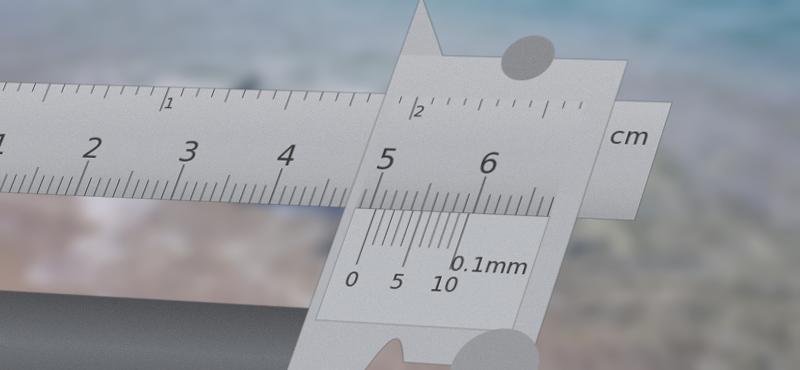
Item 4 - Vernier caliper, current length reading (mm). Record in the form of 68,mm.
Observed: 50.6,mm
